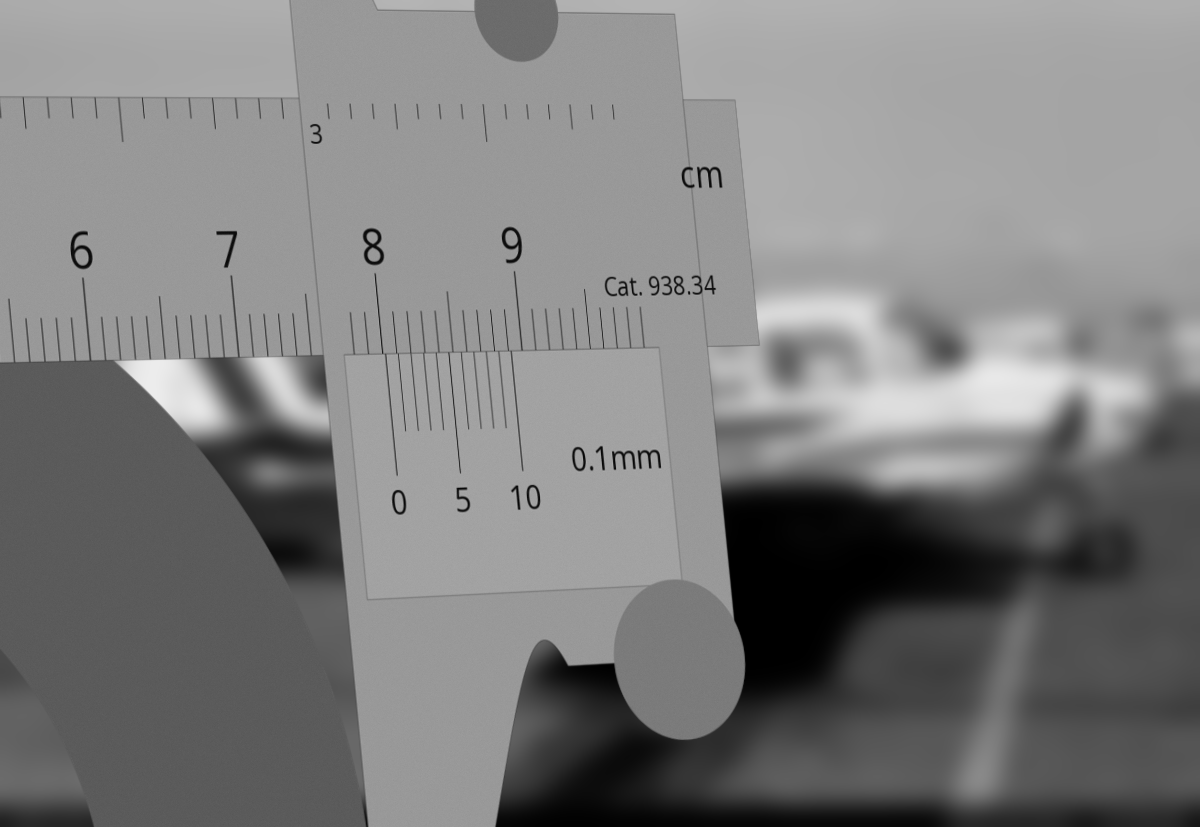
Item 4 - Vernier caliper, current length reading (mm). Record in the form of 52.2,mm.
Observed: 80.2,mm
